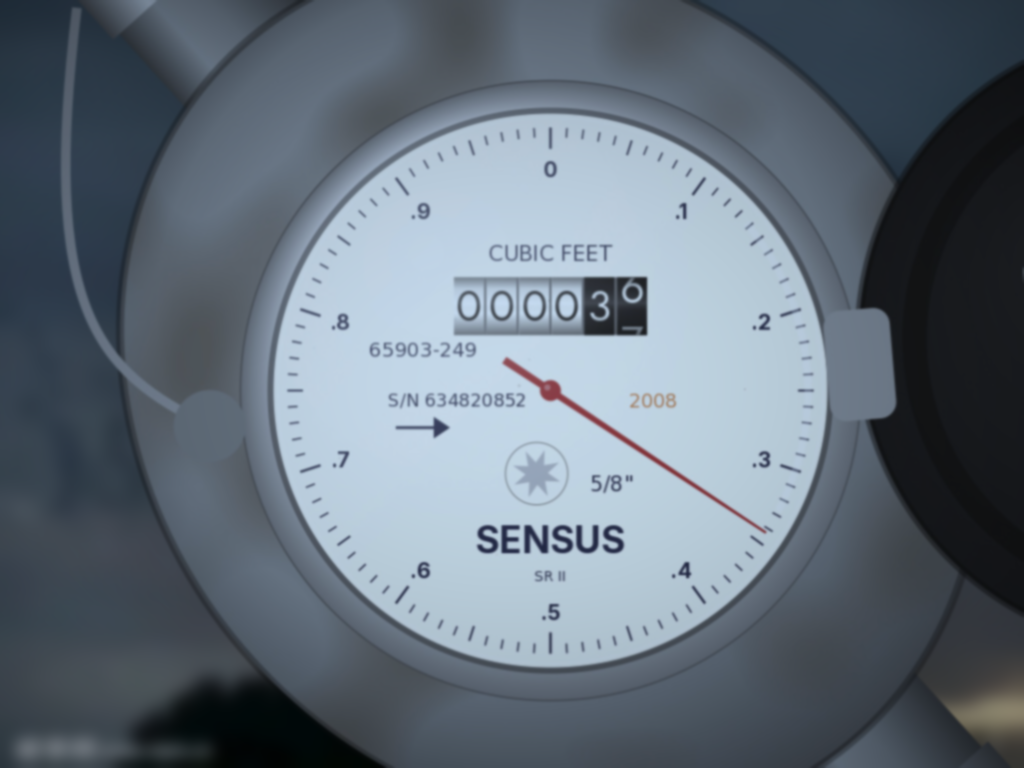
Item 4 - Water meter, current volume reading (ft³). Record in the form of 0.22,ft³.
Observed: 36.34,ft³
